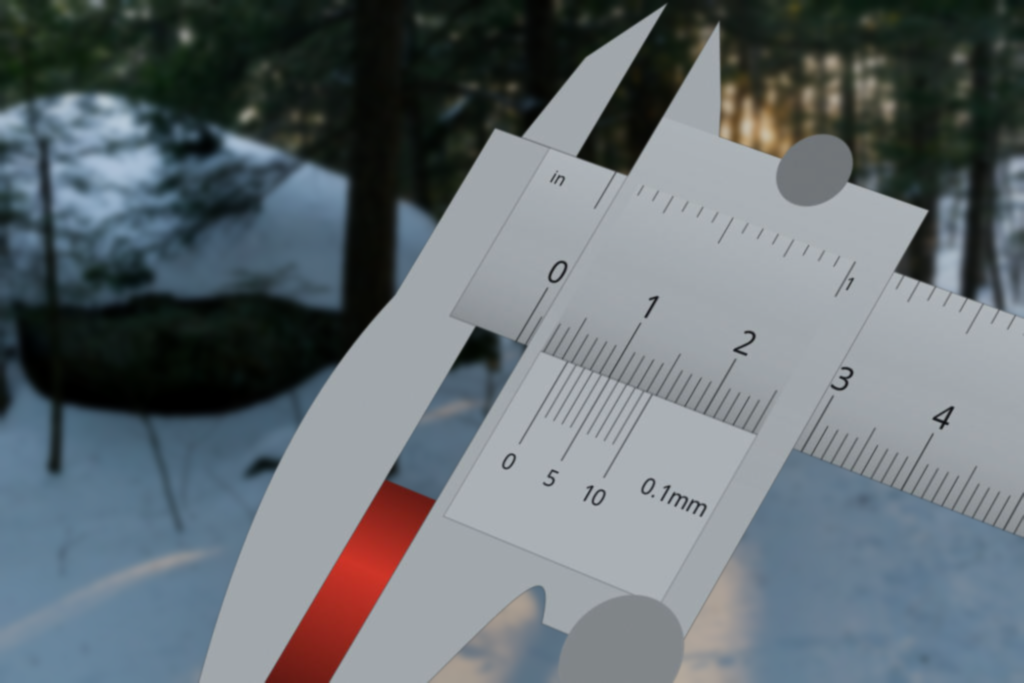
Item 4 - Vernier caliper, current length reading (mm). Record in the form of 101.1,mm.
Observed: 5.6,mm
